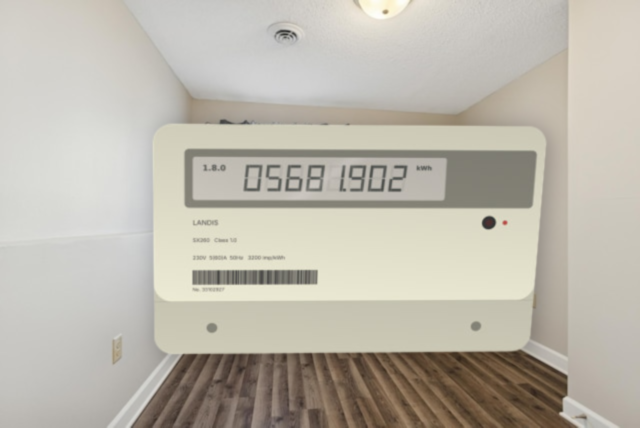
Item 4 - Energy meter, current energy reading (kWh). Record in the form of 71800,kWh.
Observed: 5681.902,kWh
